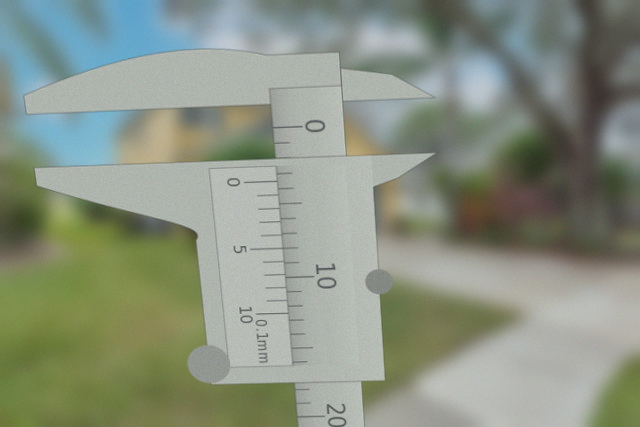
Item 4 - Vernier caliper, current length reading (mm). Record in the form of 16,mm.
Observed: 3.5,mm
